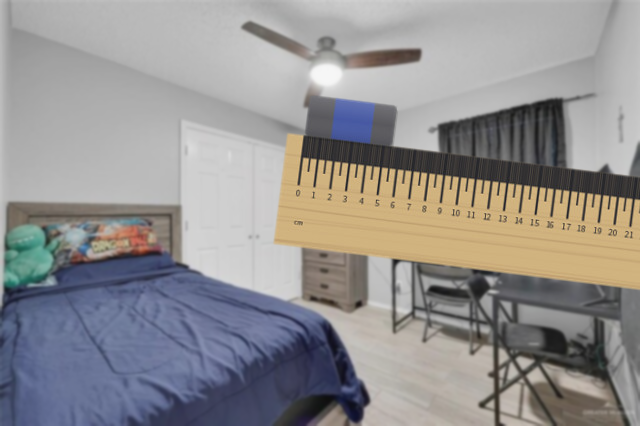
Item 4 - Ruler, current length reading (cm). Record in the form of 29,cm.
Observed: 5.5,cm
